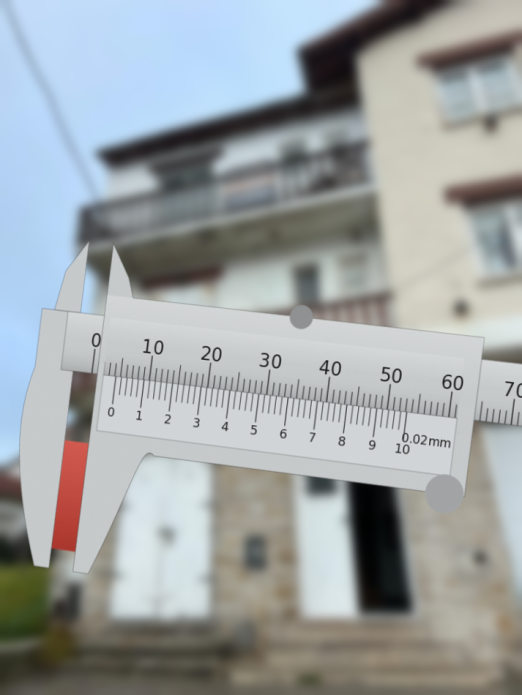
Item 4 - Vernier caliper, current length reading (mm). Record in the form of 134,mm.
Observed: 4.2,mm
